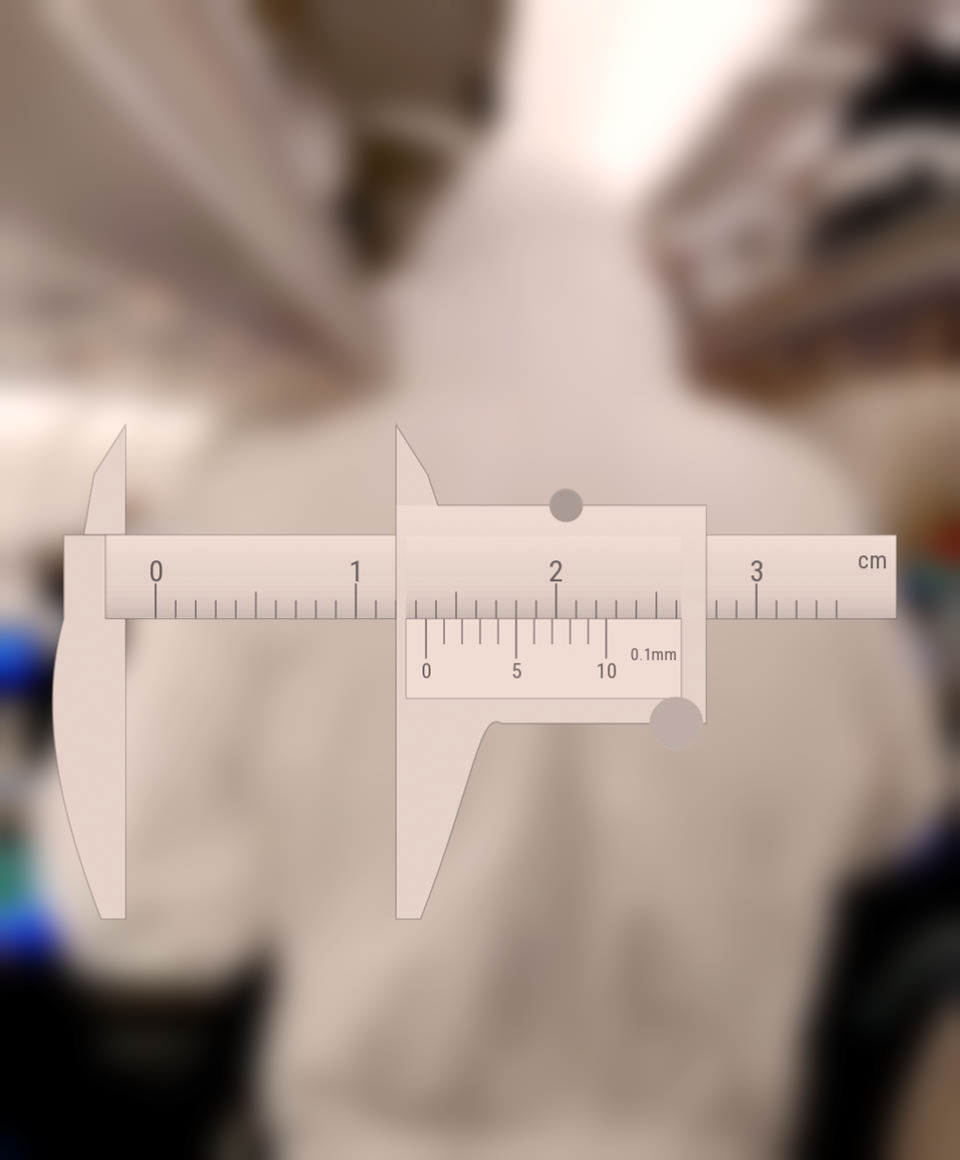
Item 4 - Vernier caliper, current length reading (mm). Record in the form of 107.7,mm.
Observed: 13.5,mm
